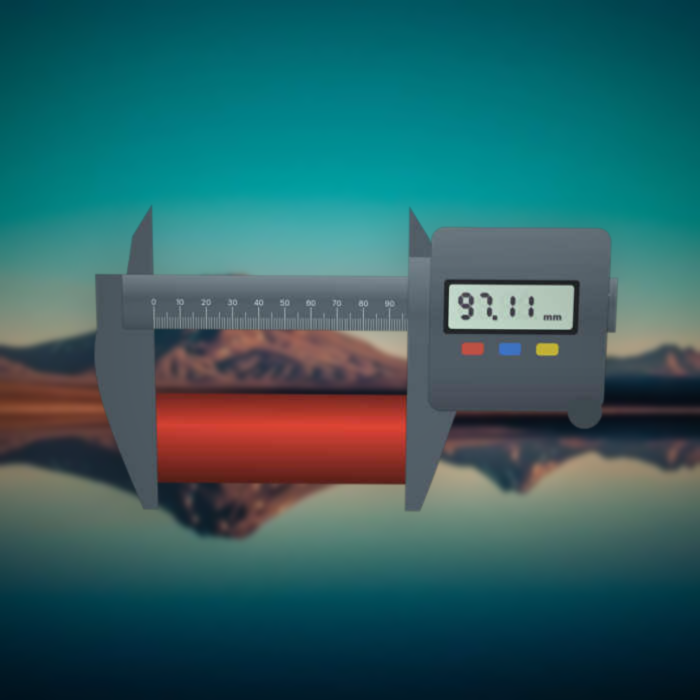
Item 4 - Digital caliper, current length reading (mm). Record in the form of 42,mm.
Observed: 97.11,mm
